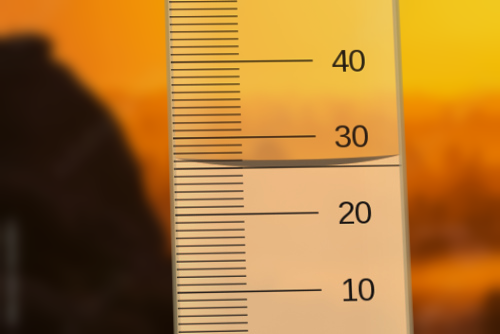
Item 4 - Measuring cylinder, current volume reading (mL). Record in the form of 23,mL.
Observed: 26,mL
